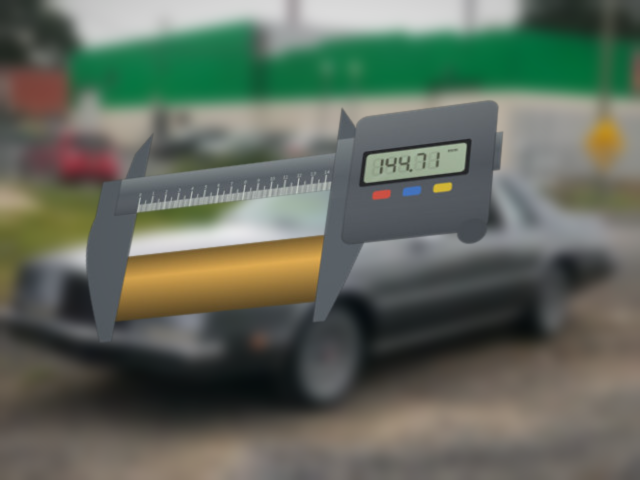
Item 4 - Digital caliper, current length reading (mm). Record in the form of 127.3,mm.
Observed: 144.71,mm
